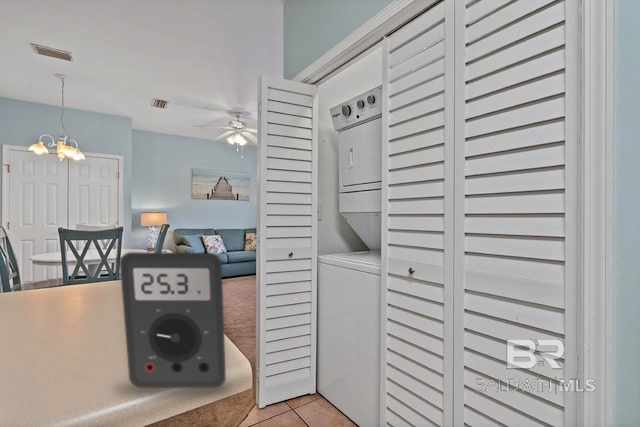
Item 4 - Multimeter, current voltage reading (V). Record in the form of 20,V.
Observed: 25.3,V
